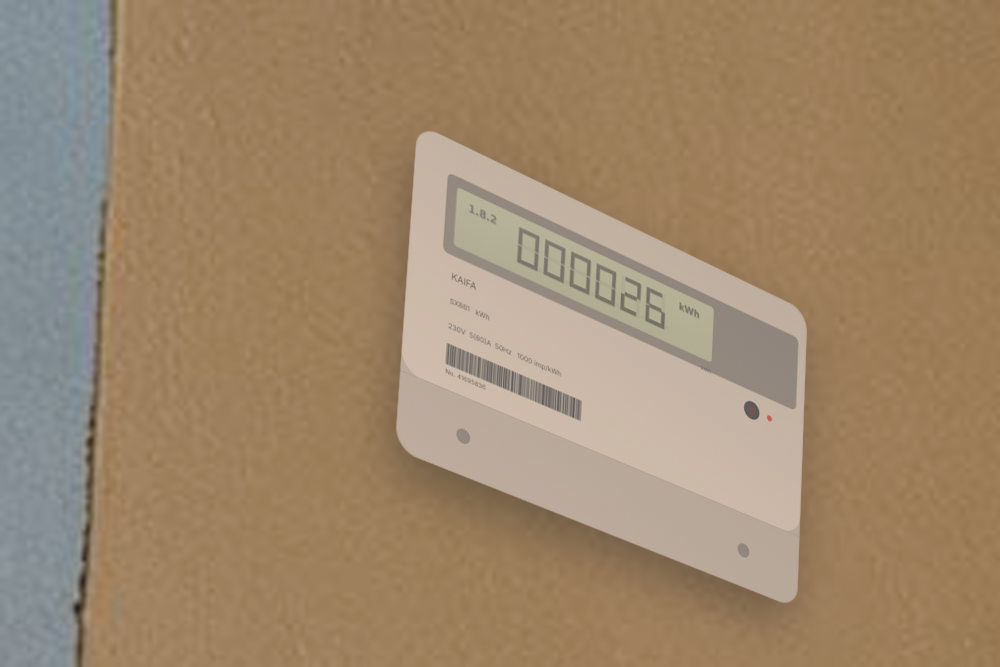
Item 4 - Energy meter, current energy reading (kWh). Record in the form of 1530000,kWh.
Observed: 26,kWh
